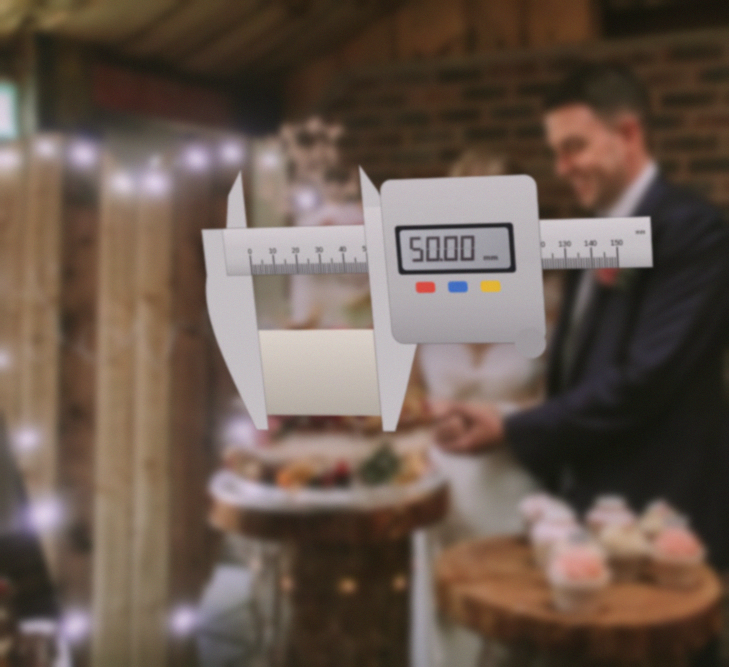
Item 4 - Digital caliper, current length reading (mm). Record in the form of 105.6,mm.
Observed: 50.00,mm
